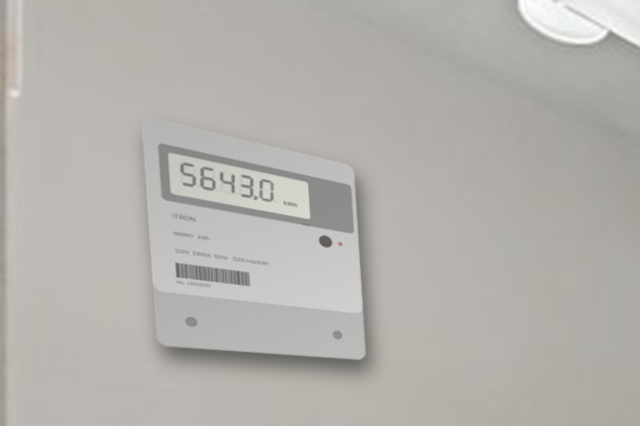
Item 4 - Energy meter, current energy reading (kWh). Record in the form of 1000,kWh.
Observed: 5643.0,kWh
